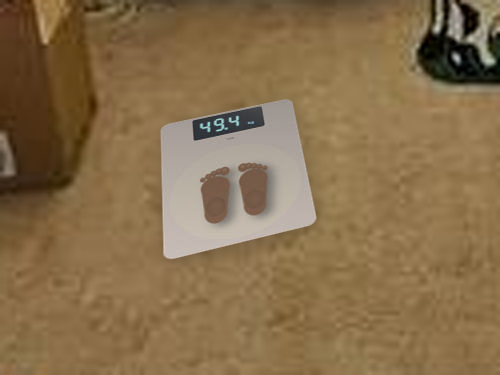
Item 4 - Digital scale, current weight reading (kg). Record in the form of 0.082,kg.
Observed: 49.4,kg
